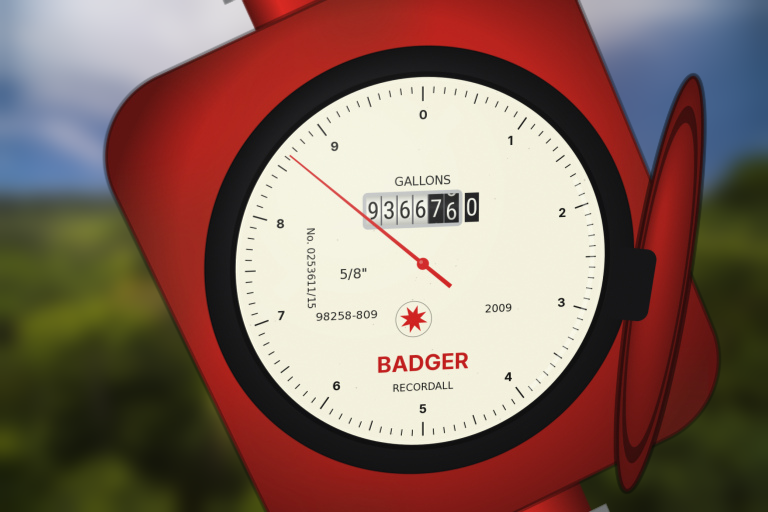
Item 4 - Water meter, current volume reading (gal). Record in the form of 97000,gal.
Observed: 9366758.6,gal
